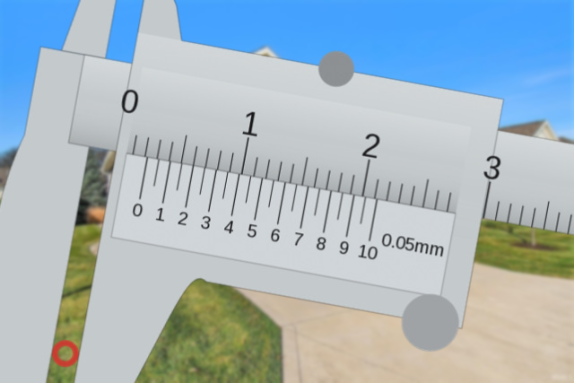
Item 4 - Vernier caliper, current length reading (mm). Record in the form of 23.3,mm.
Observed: 2.2,mm
